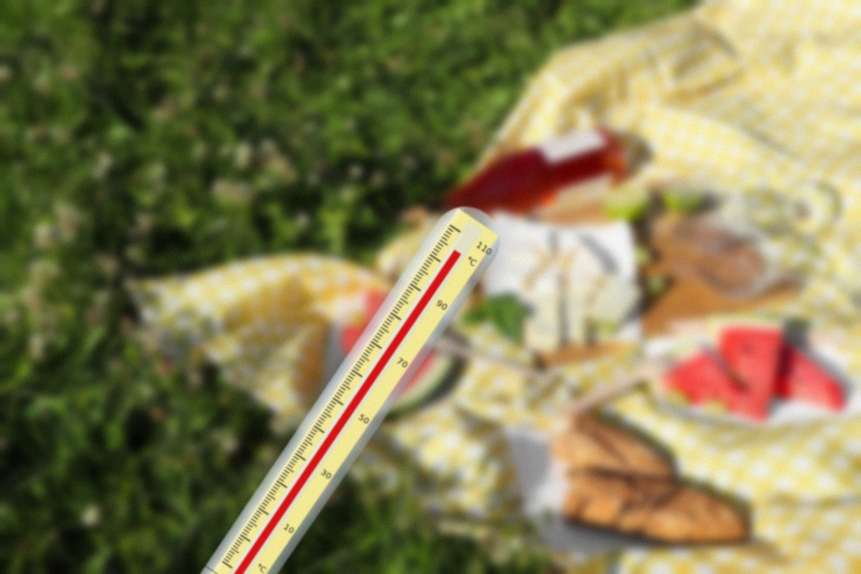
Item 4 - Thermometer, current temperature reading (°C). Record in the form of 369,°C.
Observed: 105,°C
